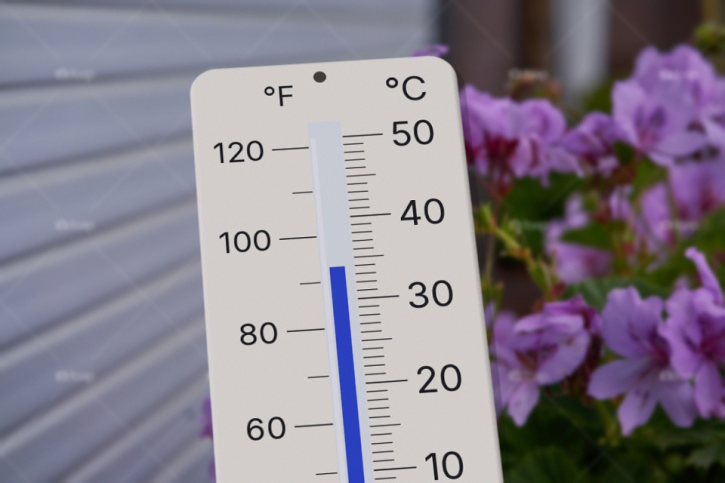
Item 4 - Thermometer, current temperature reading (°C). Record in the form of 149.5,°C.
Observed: 34,°C
